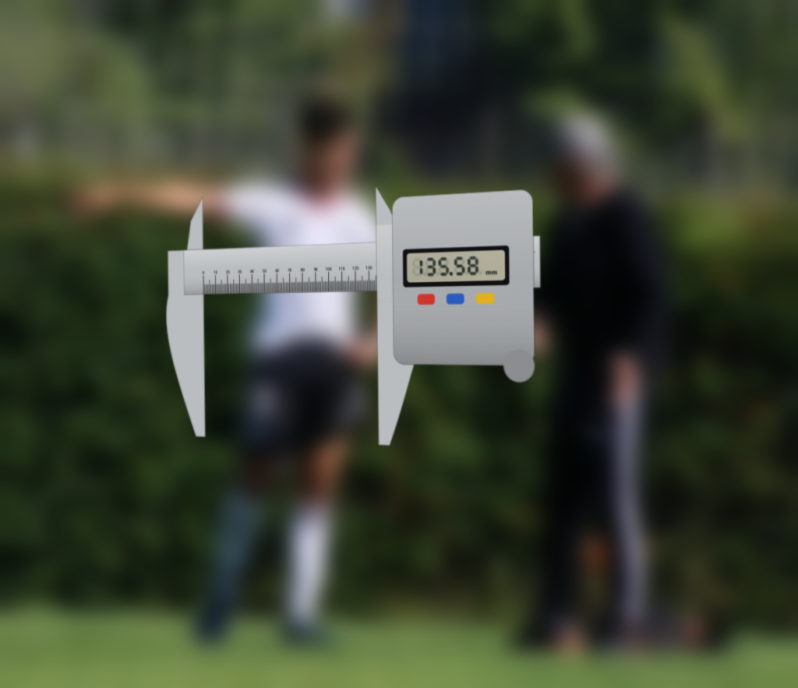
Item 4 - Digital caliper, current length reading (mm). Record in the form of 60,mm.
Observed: 135.58,mm
